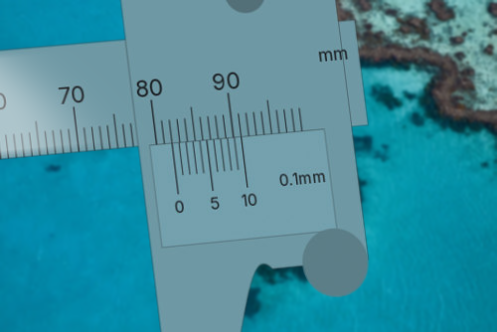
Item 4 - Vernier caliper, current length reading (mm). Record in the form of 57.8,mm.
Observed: 82.0,mm
